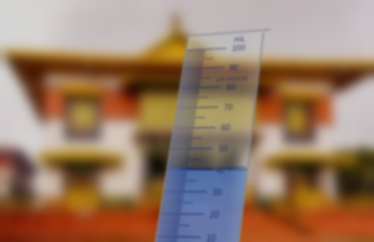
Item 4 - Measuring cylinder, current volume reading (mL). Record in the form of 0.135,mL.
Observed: 40,mL
